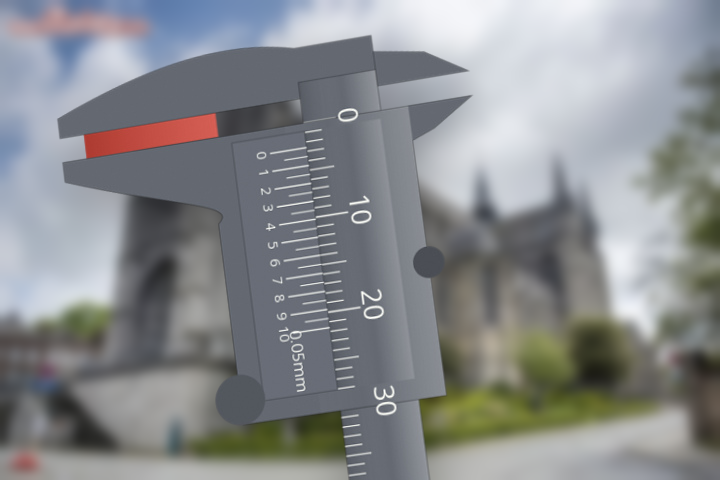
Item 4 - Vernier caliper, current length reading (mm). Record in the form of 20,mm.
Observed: 2.6,mm
